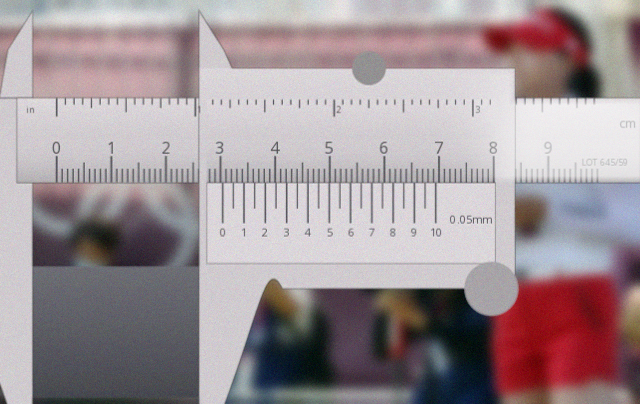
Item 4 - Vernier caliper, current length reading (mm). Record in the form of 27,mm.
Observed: 30.4,mm
